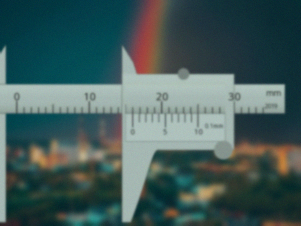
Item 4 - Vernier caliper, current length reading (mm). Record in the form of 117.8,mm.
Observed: 16.0,mm
